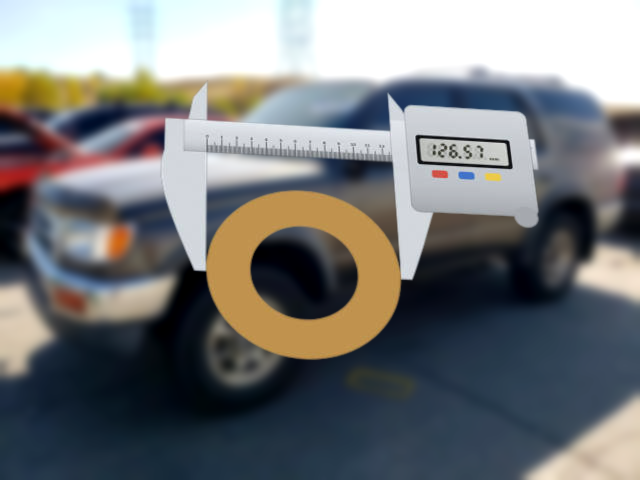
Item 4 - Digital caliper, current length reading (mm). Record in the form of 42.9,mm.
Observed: 126.57,mm
